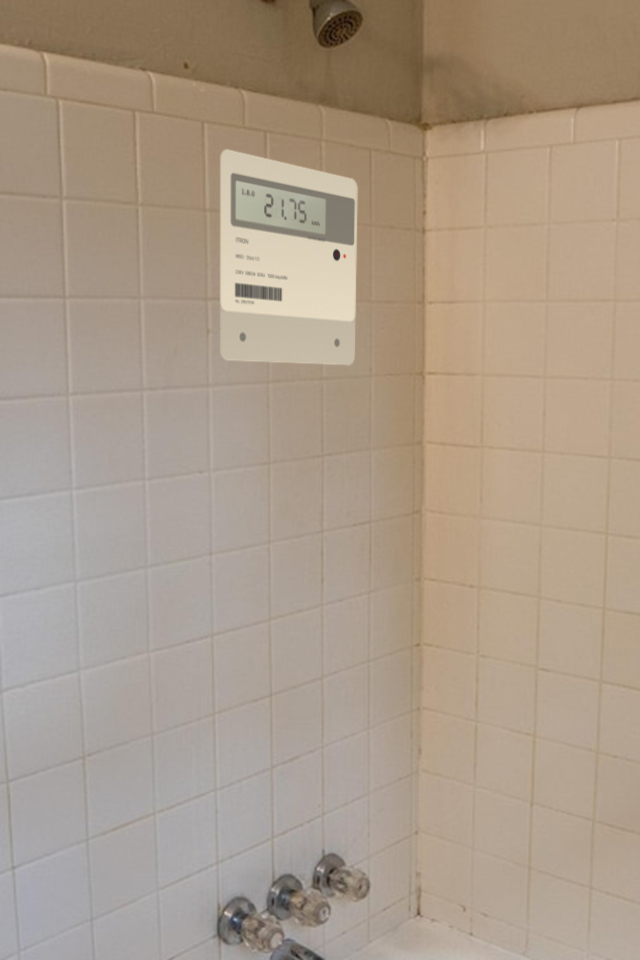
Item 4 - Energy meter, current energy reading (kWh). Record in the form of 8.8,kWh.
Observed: 21.75,kWh
